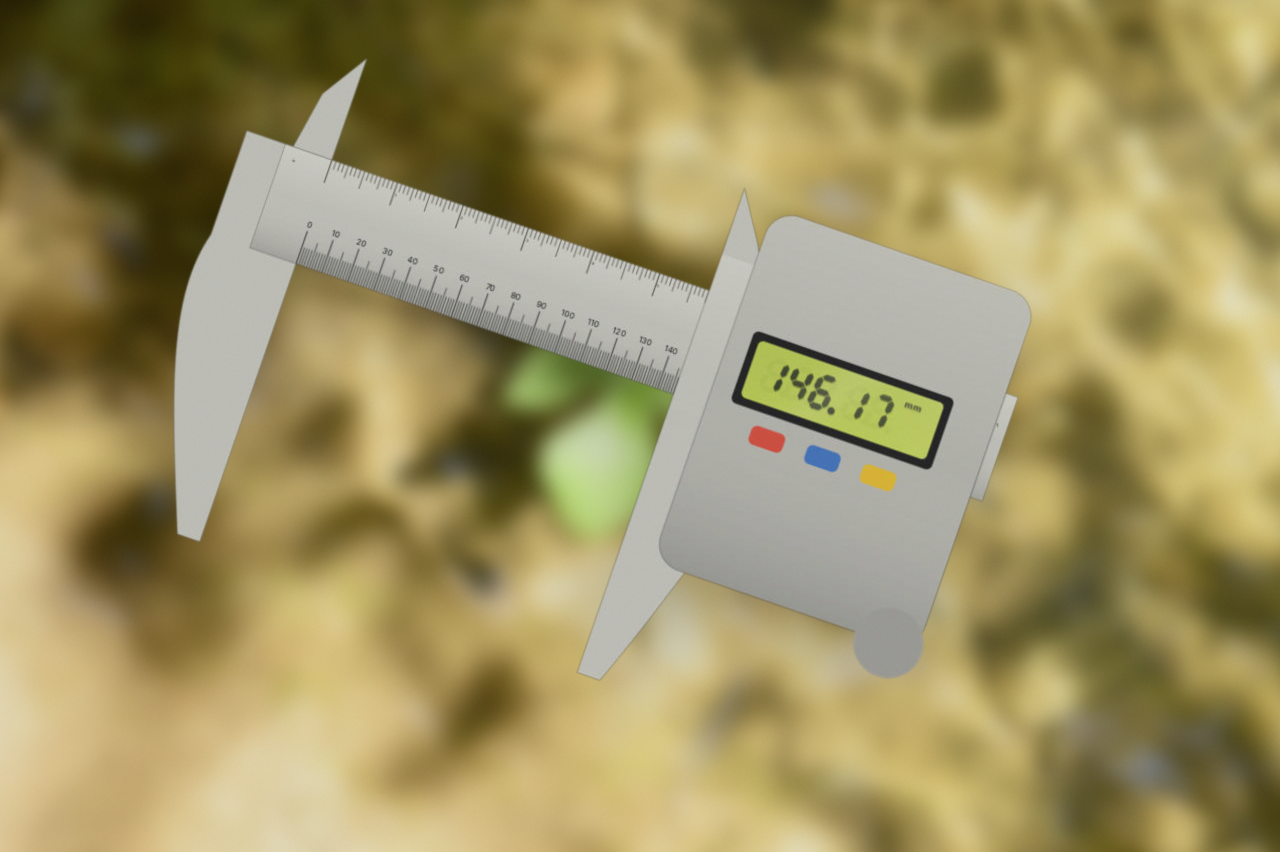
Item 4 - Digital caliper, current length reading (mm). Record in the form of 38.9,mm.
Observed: 146.17,mm
